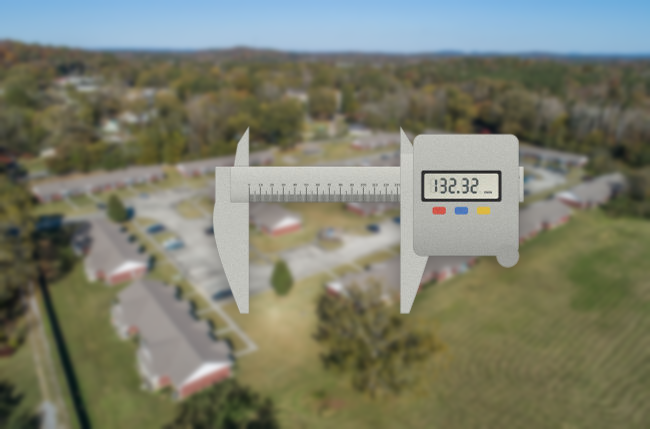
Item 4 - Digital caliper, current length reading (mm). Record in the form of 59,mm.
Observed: 132.32,mm
